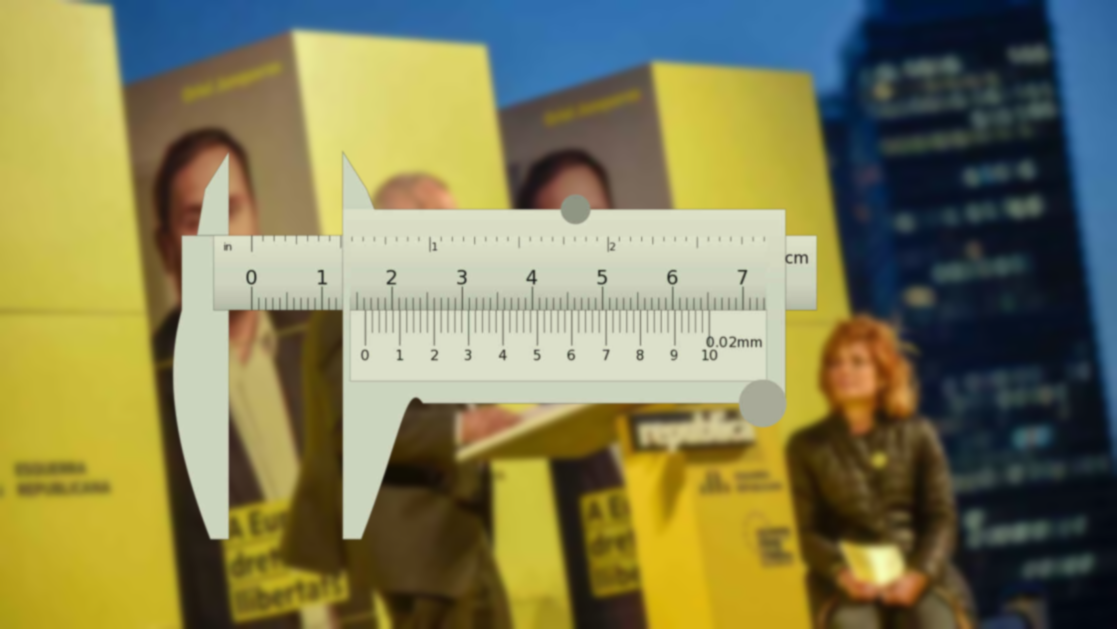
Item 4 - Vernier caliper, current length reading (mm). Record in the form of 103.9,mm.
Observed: 16.2,mm
